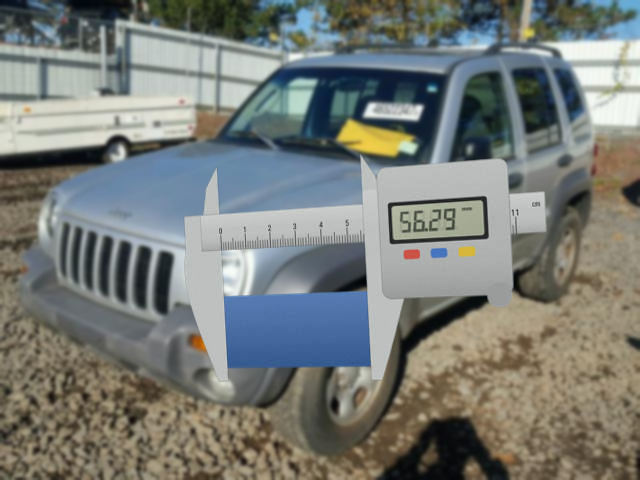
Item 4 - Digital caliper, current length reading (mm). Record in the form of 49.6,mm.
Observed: 56.29,mm
